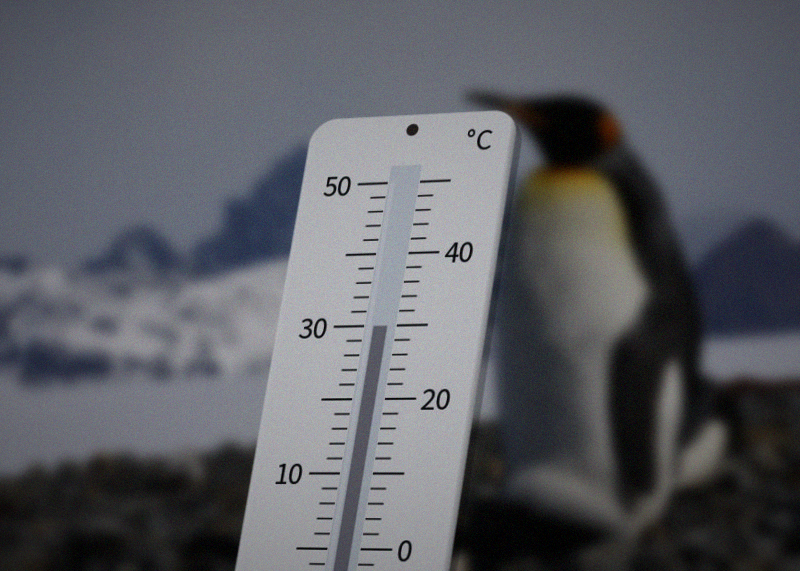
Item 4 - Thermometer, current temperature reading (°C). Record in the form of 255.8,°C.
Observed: 30,°C
